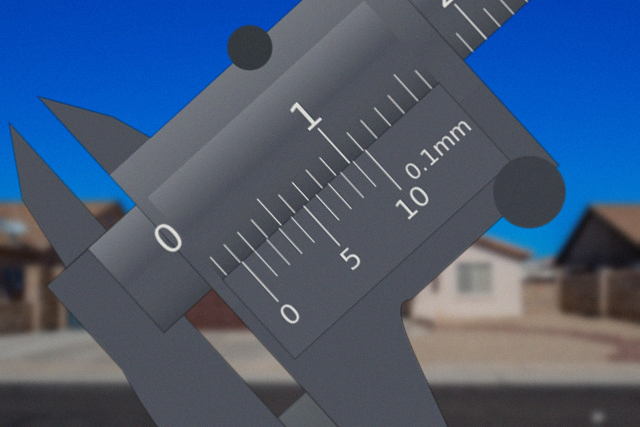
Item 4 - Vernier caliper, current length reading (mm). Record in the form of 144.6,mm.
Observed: 2.1,mm
